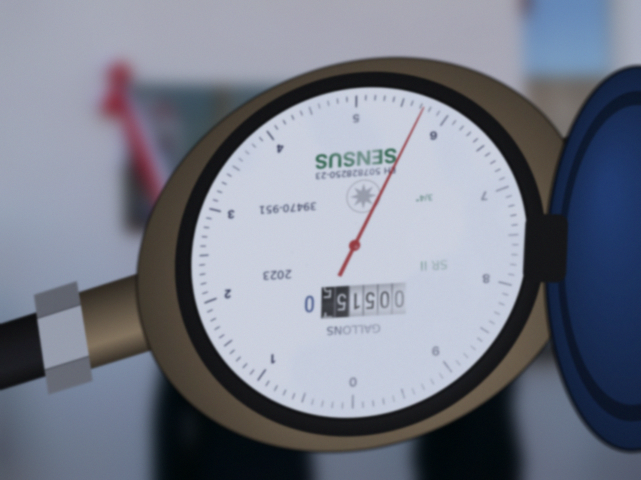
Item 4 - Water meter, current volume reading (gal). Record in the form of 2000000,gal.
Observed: 51545.7,gal
